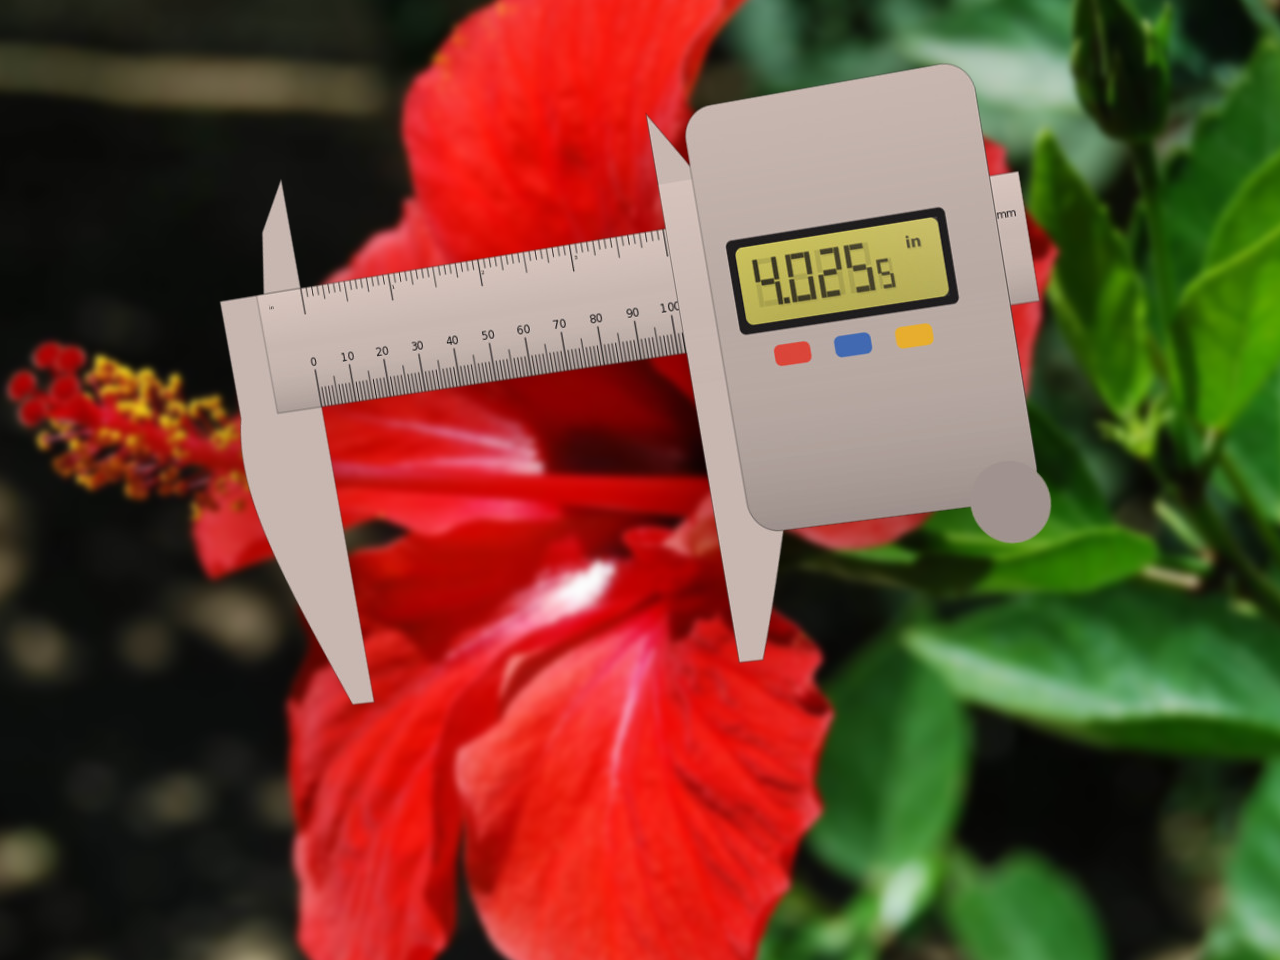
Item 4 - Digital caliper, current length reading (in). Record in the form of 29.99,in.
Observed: 4.0255,in
